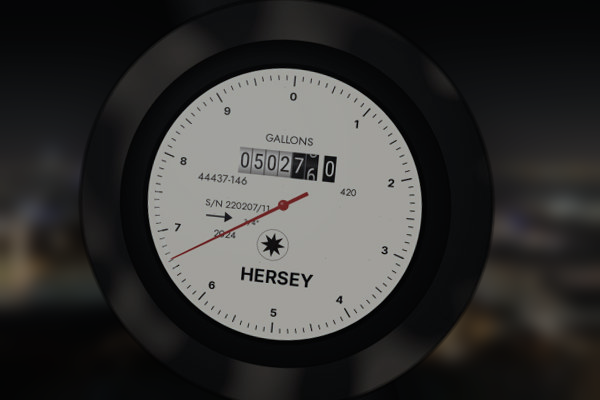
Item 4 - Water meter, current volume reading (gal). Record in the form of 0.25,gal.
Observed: 502756.6,gal
